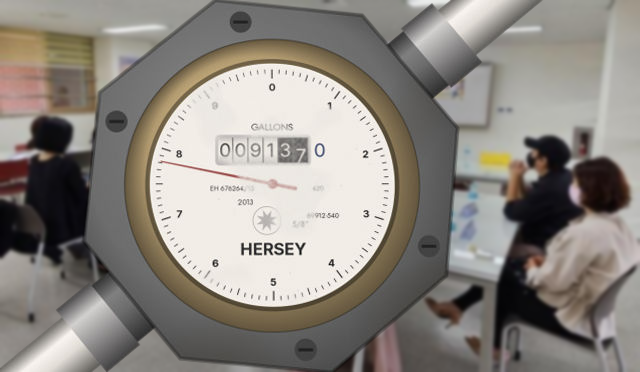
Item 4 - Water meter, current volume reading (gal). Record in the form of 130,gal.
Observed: 91367.8,gal
